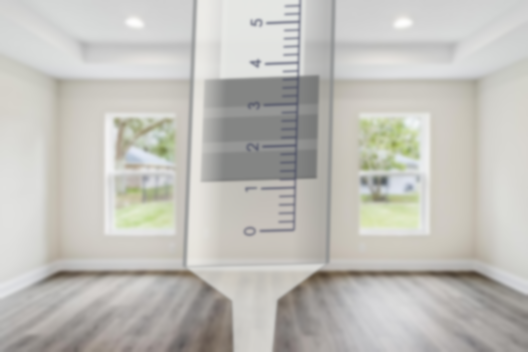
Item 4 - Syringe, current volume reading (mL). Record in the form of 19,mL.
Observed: 1.2,mL
